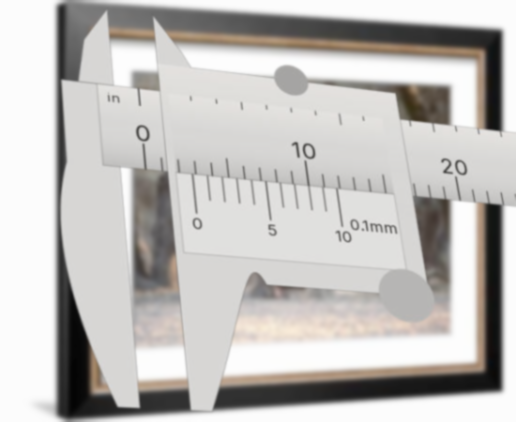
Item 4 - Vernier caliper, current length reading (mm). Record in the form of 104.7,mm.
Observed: 2.8,mm
